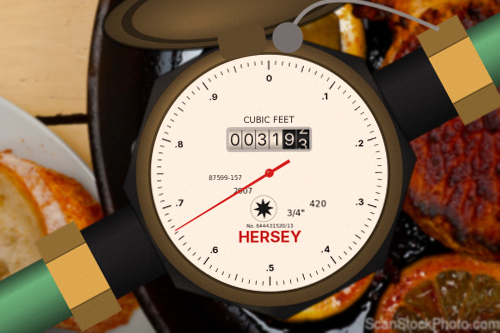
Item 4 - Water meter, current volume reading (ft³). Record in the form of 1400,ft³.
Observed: 3192.66,ft³
